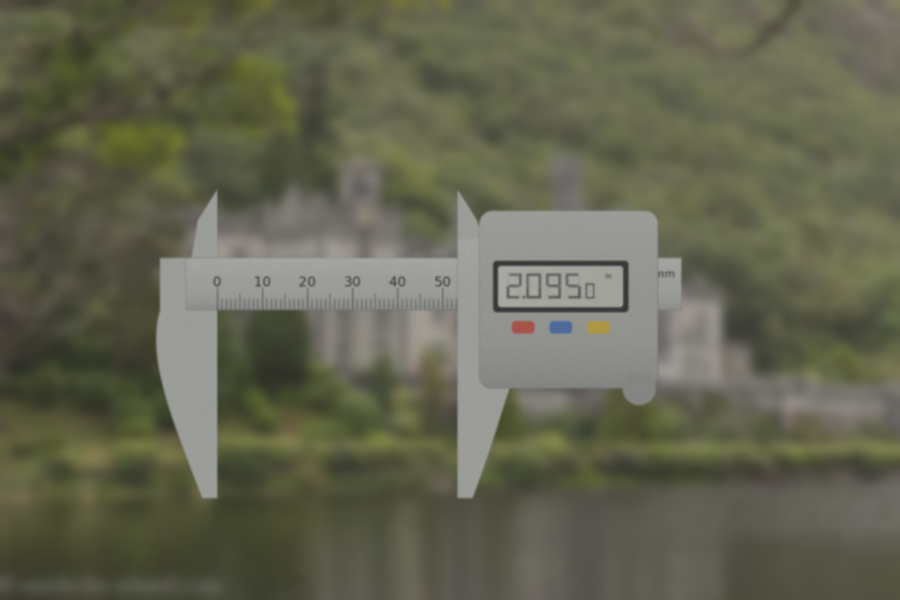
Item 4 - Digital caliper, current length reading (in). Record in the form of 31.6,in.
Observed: 2.0950,in
